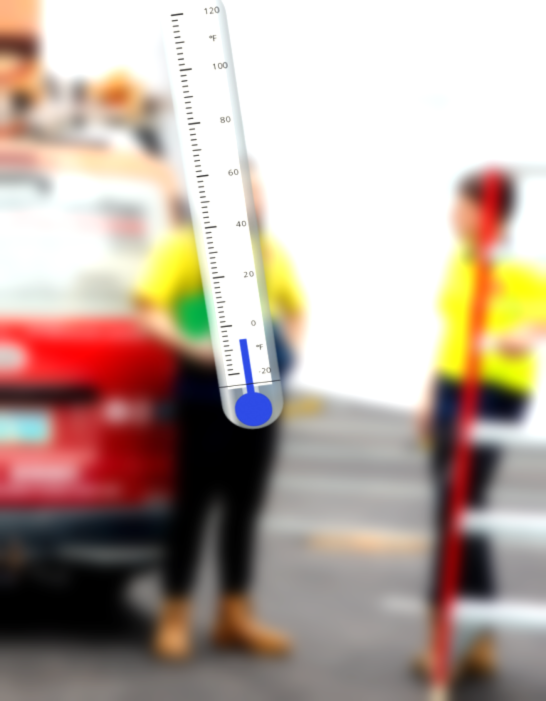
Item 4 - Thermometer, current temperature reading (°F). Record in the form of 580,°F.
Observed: -6,°F
